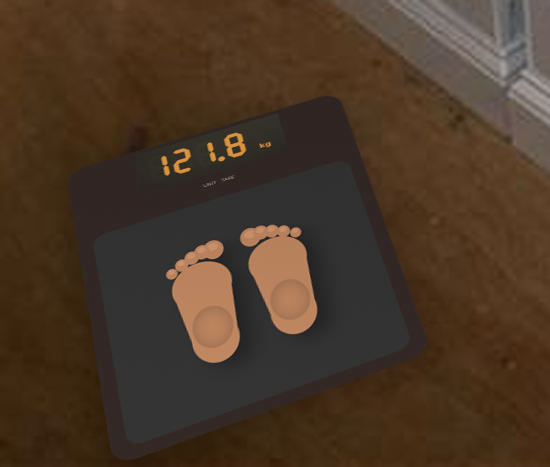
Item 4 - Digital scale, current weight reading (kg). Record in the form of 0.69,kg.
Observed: 121.8,kg
